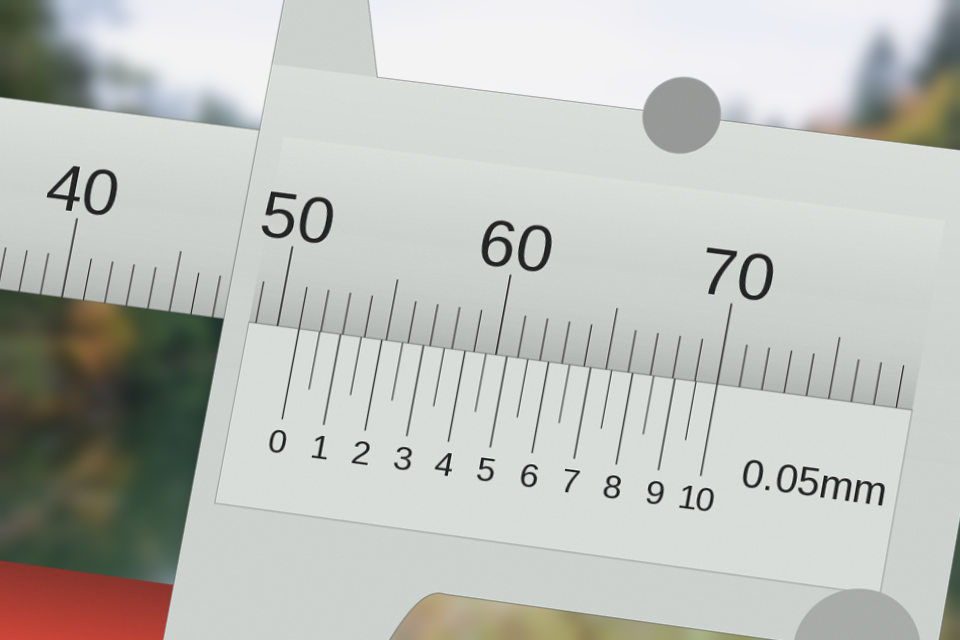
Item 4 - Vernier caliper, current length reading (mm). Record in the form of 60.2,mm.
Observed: 51.0,mm
